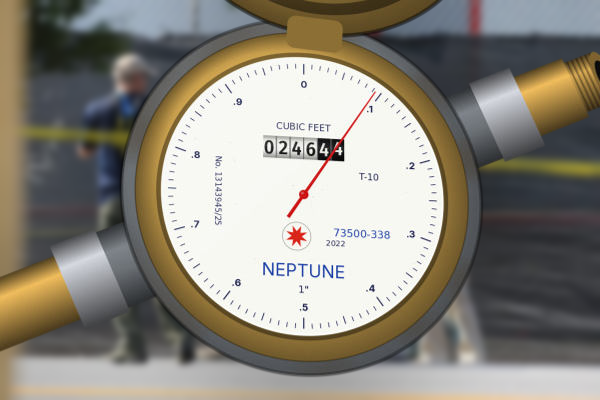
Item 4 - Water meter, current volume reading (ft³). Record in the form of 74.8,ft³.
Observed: 24644.09,ft³
